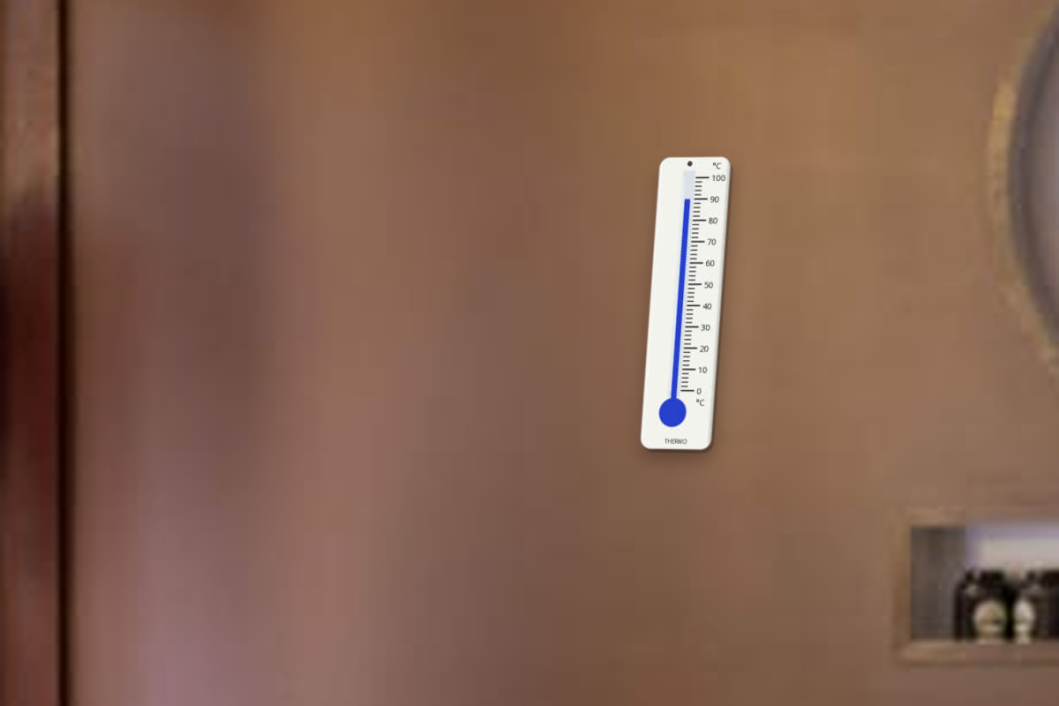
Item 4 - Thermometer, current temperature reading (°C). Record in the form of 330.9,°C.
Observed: 90,°C
